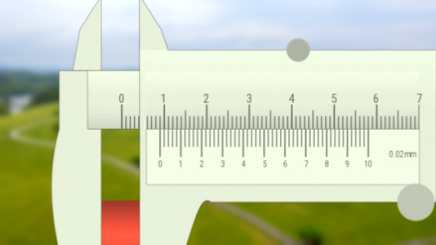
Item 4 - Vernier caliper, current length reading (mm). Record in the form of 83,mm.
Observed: 9.0,mm
